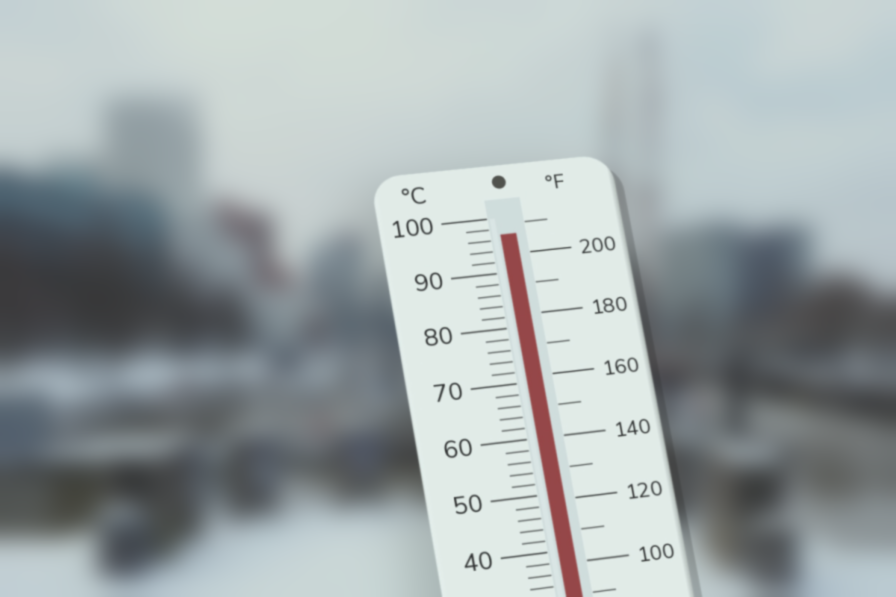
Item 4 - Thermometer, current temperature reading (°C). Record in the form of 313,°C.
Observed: 97,°C
